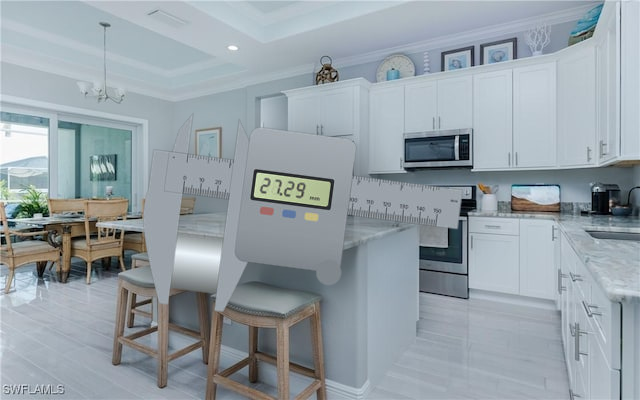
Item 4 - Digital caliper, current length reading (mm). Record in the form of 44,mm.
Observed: 27.29,mm
